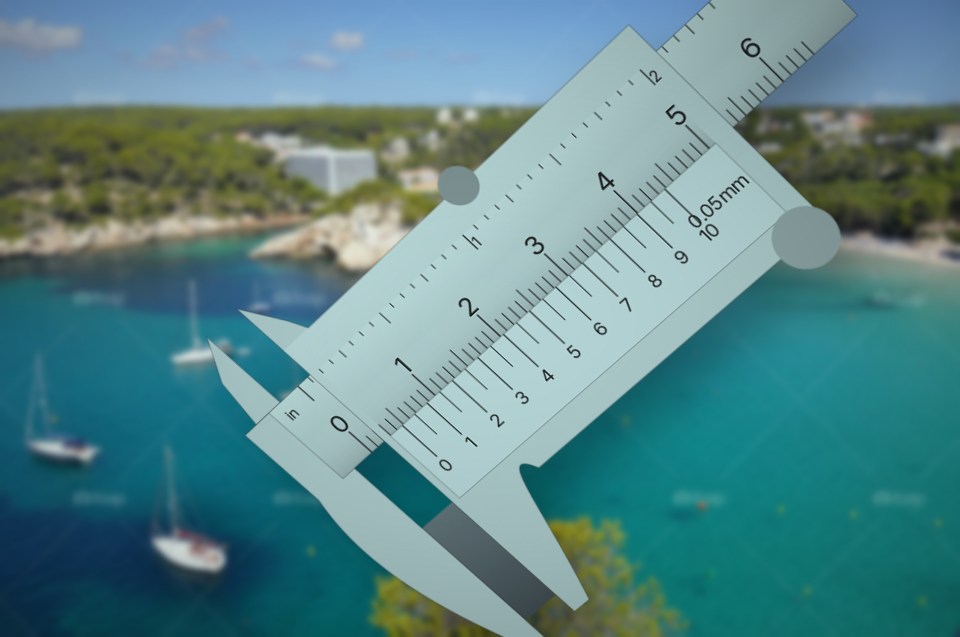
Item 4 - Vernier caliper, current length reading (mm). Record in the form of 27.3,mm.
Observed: 4.8,mm
